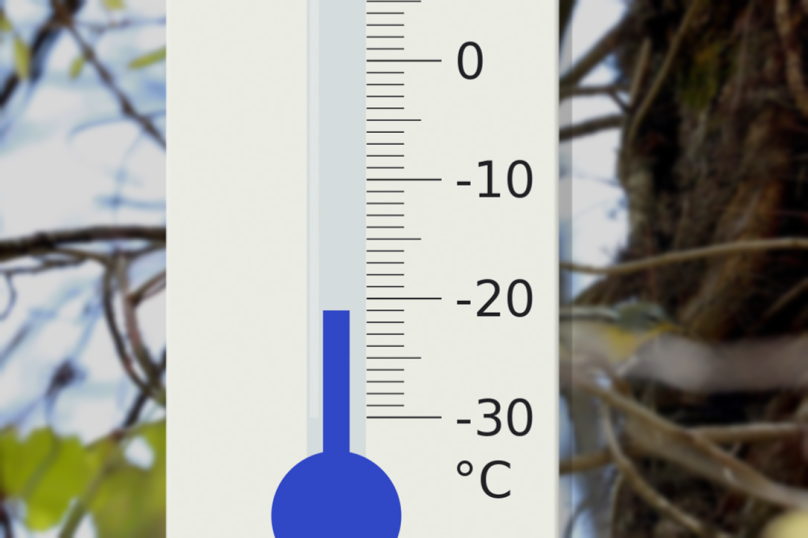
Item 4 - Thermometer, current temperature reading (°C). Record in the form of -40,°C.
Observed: -21,°C
